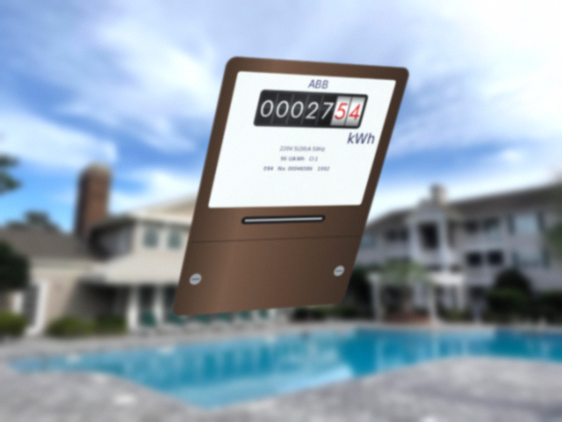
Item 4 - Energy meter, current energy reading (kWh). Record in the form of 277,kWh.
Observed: 27.54,kWh
